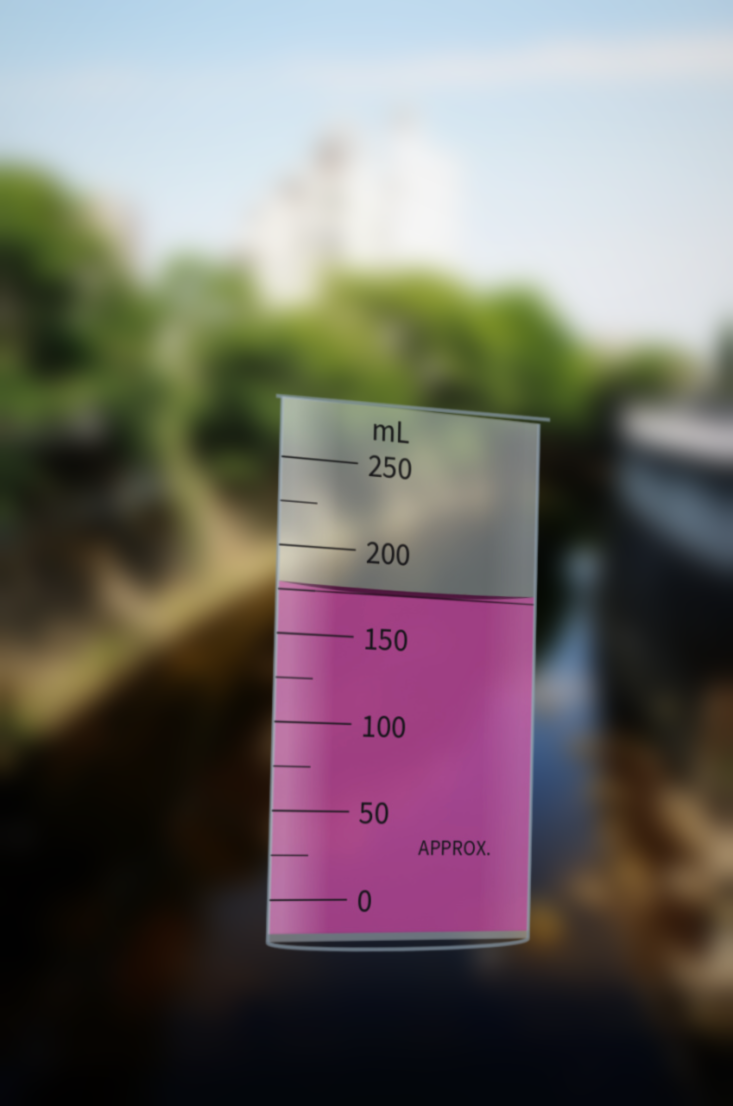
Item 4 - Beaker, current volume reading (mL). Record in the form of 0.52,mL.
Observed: 175,mL
